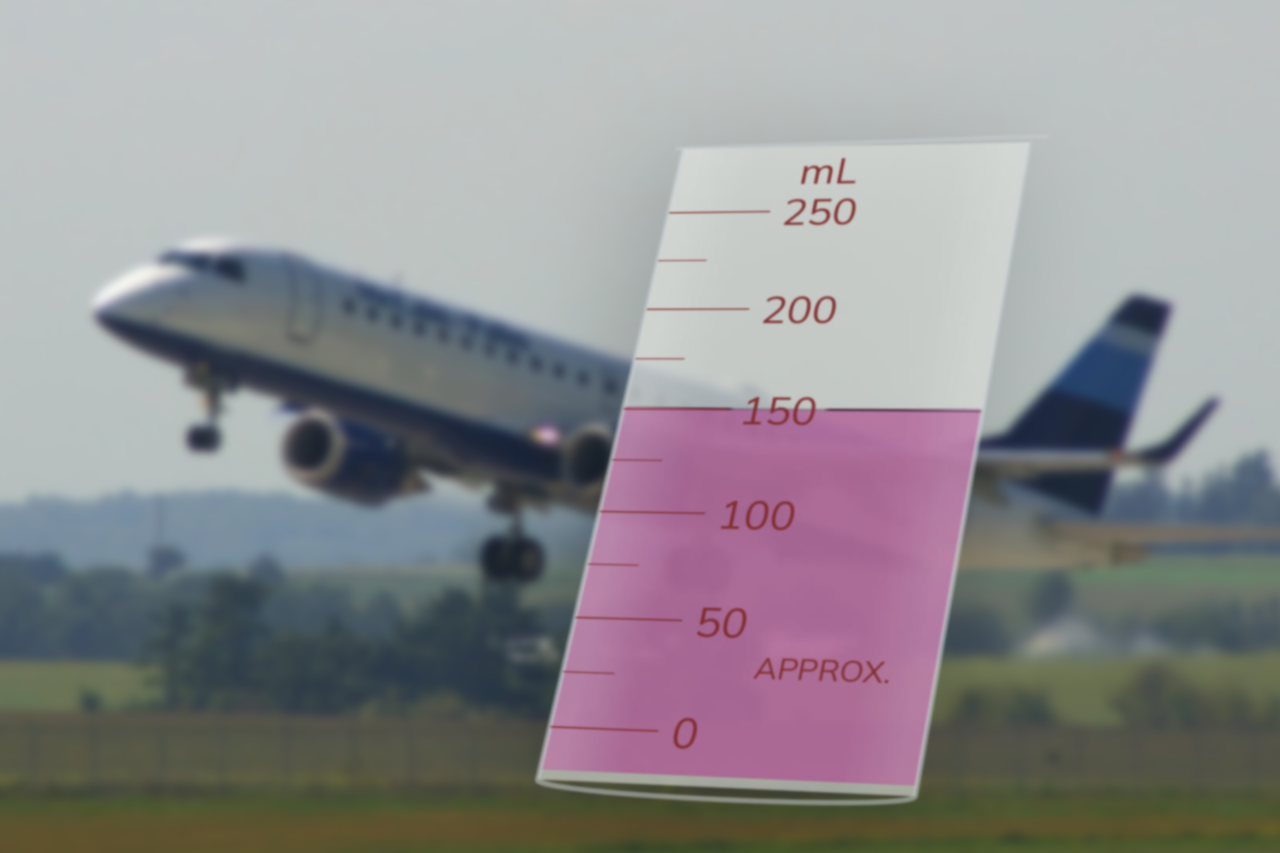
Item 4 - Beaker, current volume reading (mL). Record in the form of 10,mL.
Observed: 150,mL
